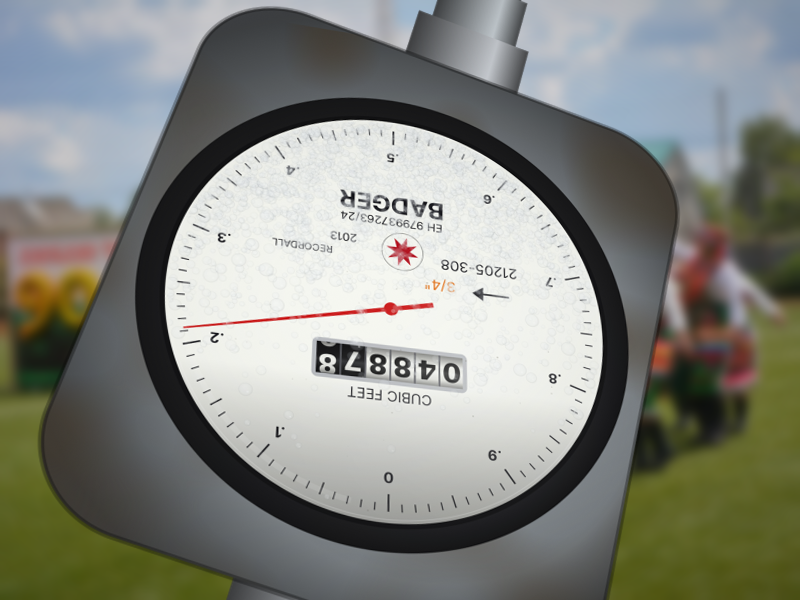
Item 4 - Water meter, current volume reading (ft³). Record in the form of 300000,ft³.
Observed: 48878.21,ft³
